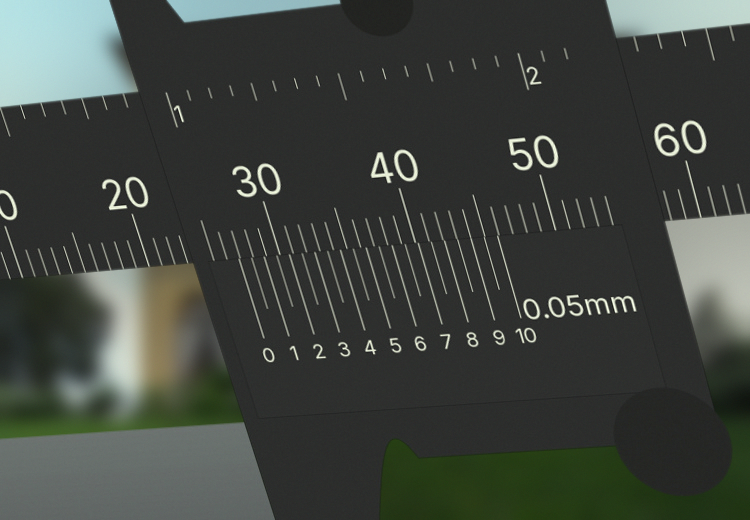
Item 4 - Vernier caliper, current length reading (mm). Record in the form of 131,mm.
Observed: 26.9,mm
